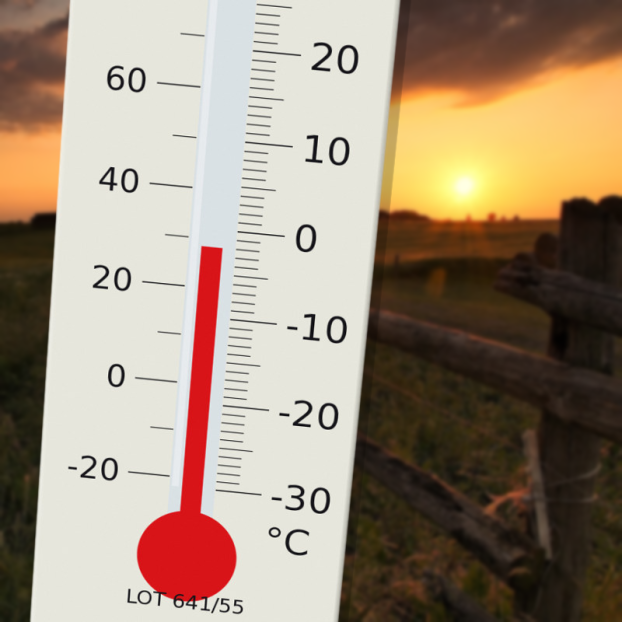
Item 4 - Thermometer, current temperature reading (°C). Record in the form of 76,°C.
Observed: -2,°C
